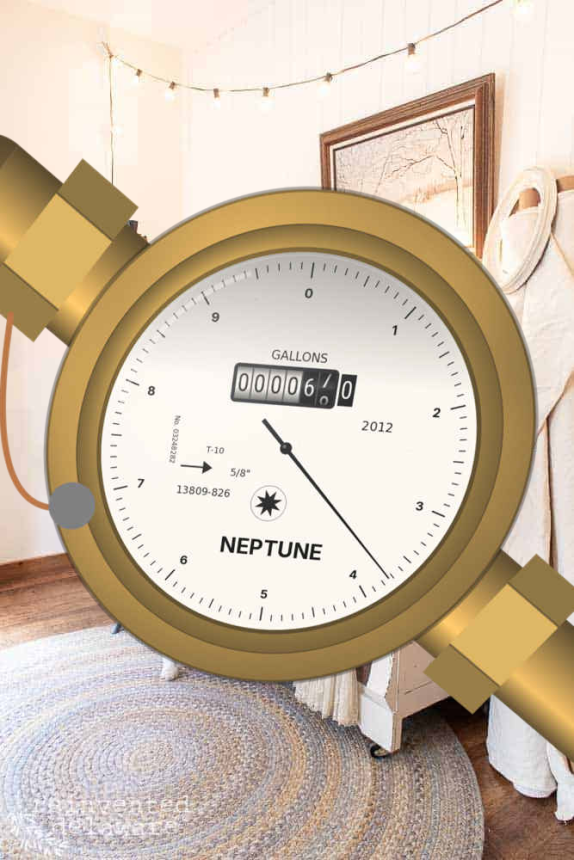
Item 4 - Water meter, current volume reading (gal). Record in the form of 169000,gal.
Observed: 673.7,gal
